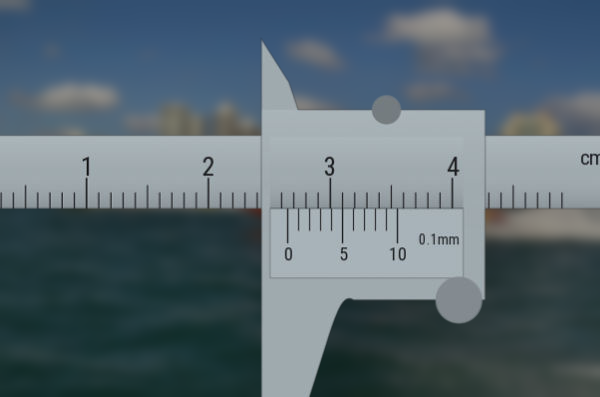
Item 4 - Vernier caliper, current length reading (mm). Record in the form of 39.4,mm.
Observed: 26.5,mm
